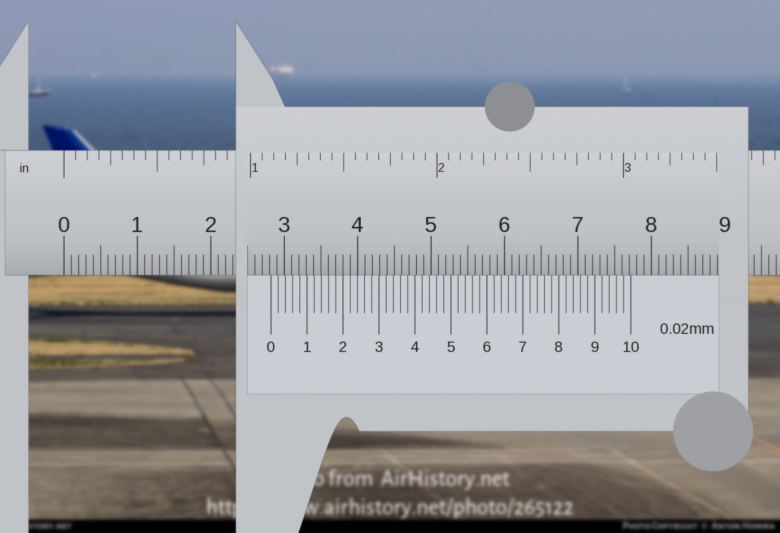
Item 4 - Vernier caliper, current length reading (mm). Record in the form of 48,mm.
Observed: 28.2,mm
